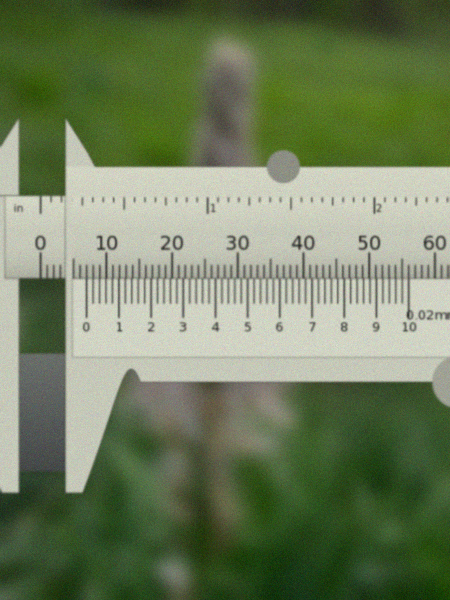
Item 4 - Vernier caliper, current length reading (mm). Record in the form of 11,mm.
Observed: 7.0,mm
